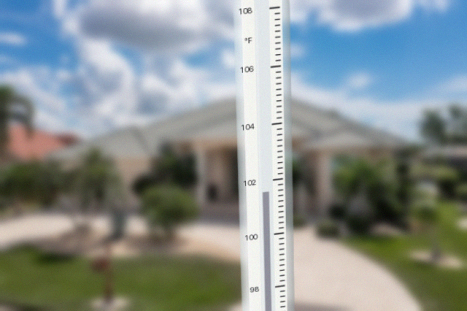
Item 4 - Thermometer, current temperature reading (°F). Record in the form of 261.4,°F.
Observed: 101.6,°F
